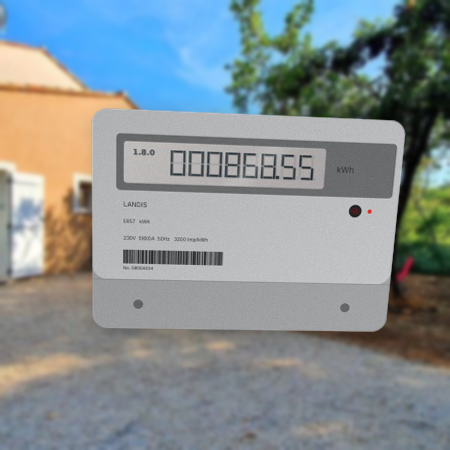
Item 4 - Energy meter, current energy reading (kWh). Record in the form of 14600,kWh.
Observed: 868.55,kWh
